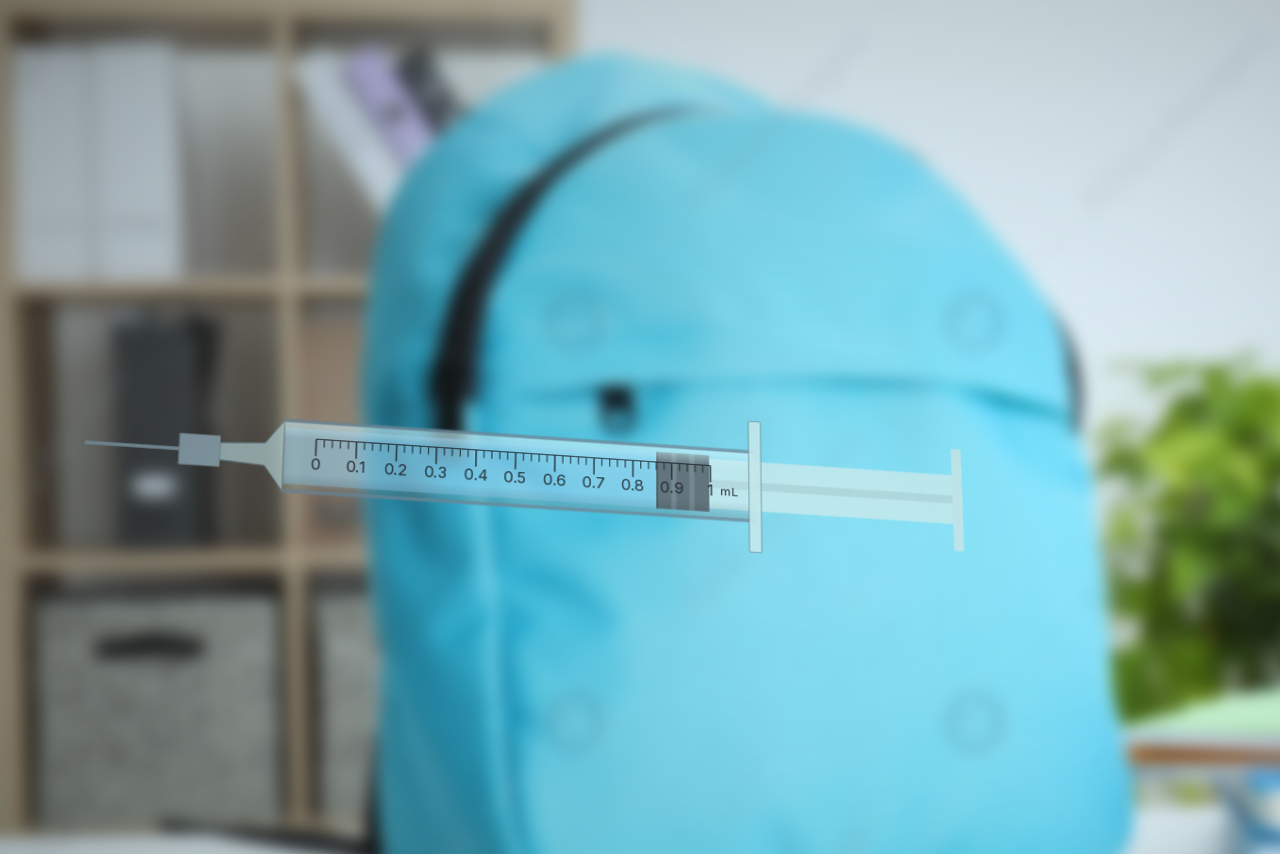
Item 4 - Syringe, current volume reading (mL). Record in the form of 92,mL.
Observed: 0.86,mL
